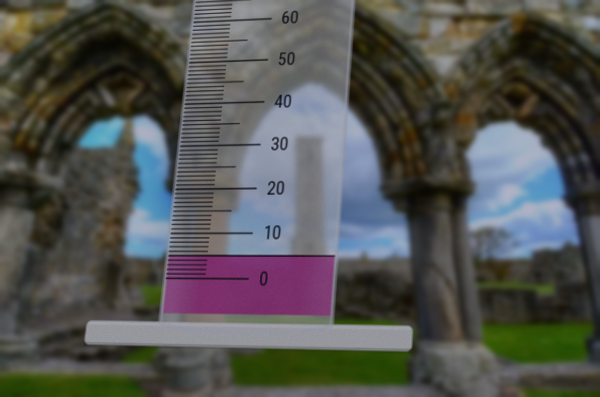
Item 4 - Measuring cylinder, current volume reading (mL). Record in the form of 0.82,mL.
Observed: 5,mL
